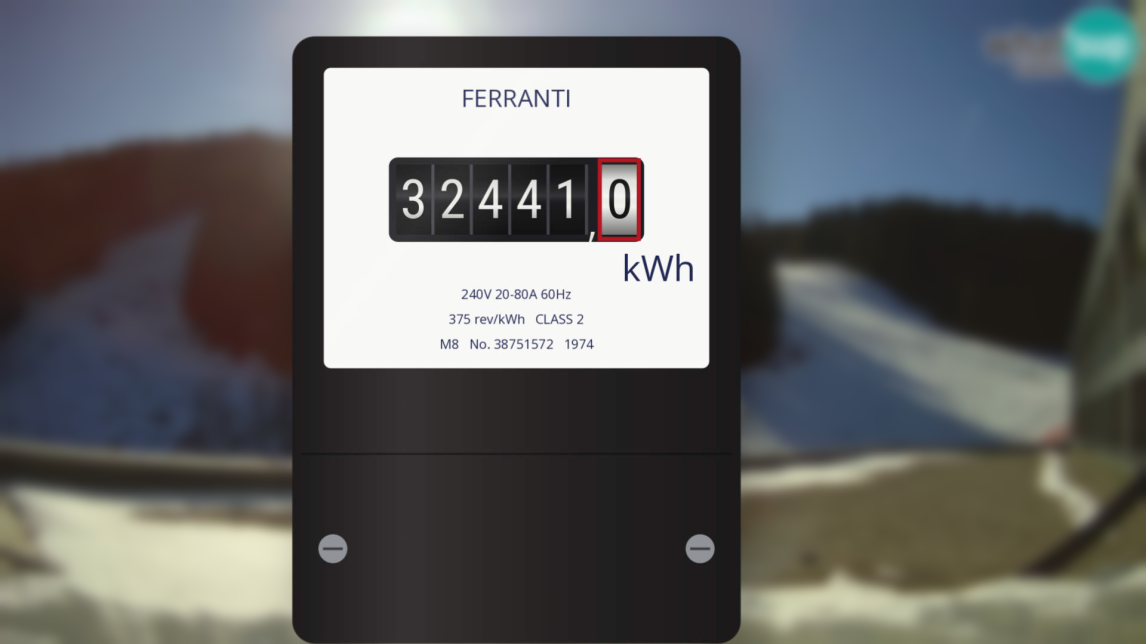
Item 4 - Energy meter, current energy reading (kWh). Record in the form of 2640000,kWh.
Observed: 32441.0,kWh
